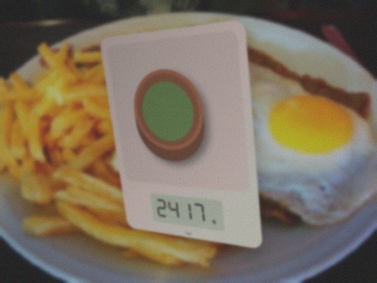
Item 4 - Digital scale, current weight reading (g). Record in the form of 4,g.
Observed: 2417,g
